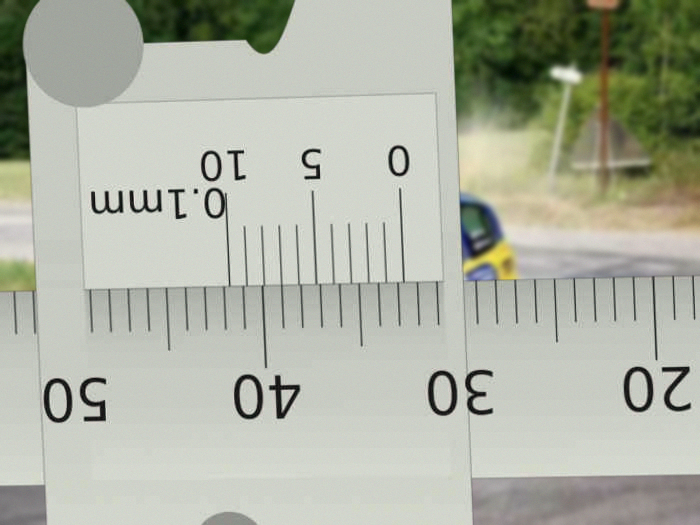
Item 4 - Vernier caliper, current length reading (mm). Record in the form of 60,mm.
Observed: 32.7,mm
